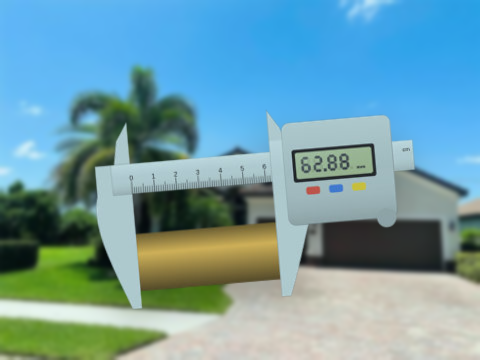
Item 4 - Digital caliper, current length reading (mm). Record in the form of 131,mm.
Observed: 62.88,mm
